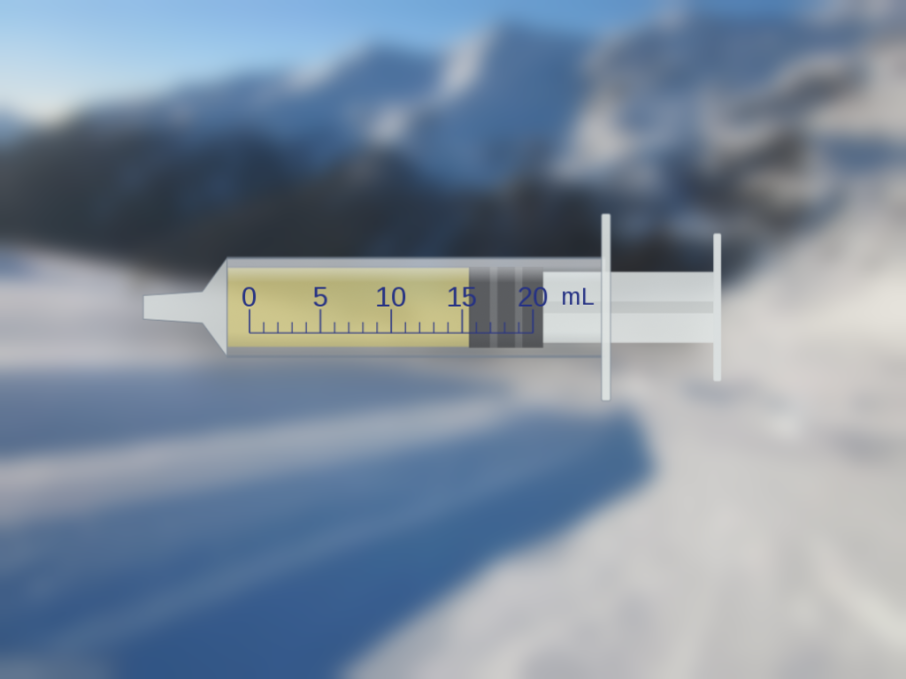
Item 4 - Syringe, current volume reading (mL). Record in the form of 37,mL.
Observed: 15.5,mL
